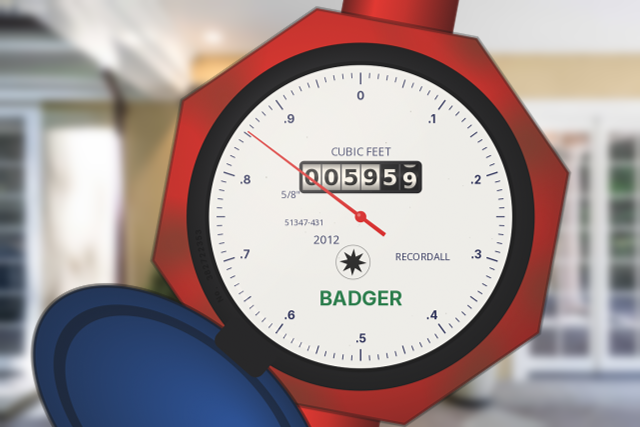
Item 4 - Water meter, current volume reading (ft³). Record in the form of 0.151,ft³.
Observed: 5958.85,ft³
